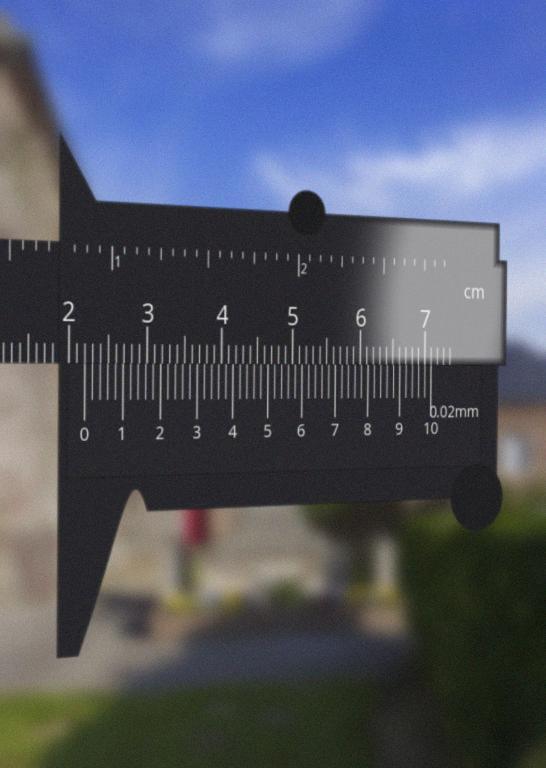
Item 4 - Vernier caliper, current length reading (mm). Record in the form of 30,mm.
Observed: 22.0,mm
